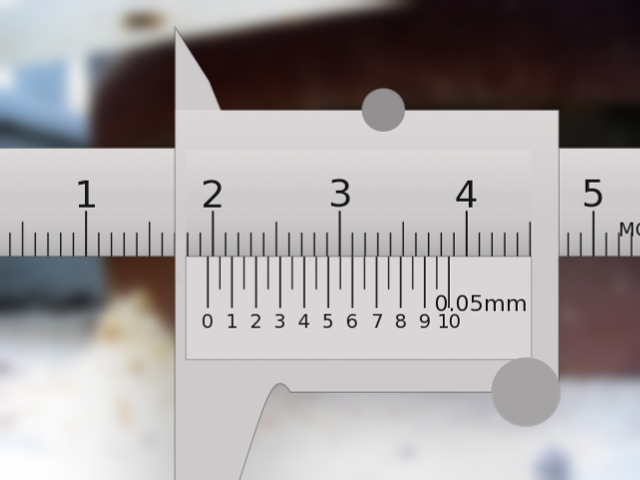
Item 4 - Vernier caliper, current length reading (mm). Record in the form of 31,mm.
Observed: 19.6,mm
